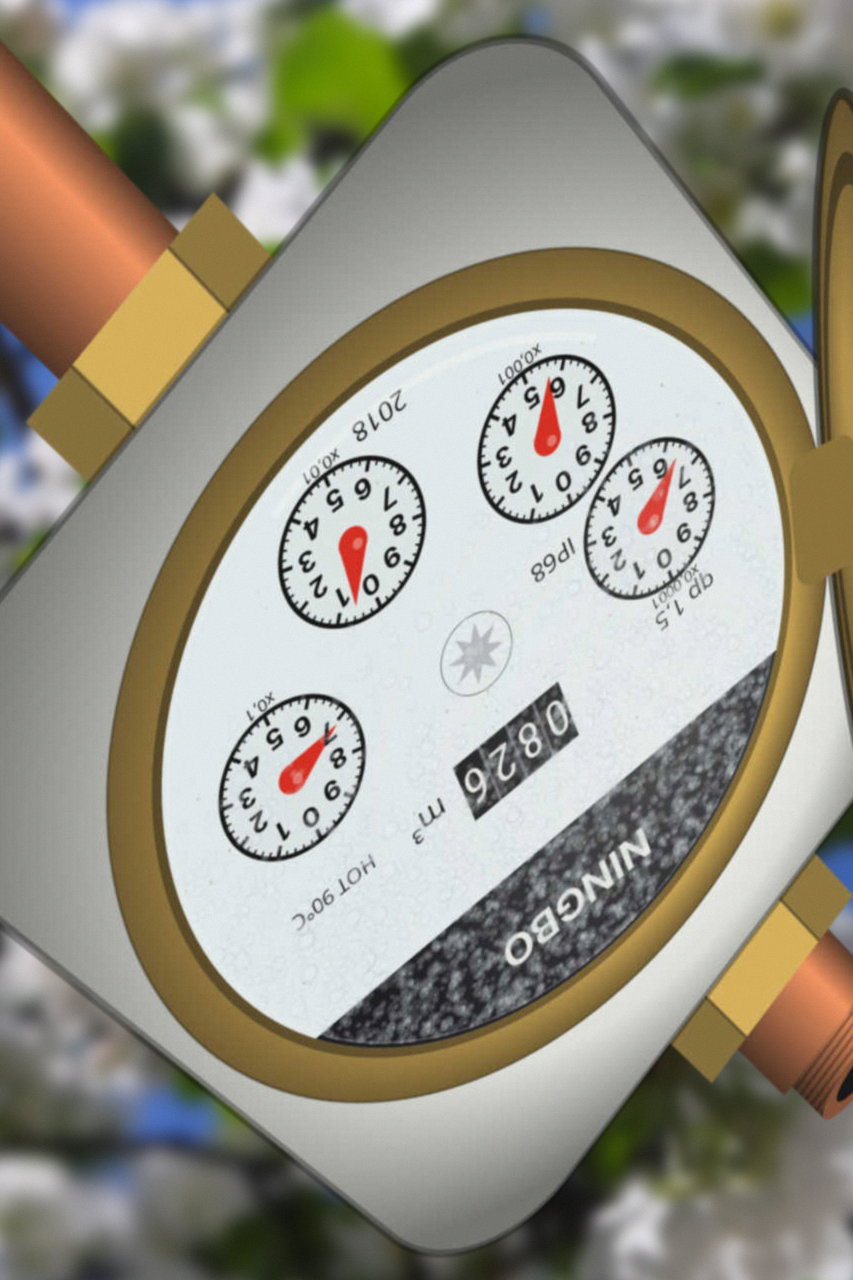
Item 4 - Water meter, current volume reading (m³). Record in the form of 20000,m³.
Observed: 826.7056,m³
